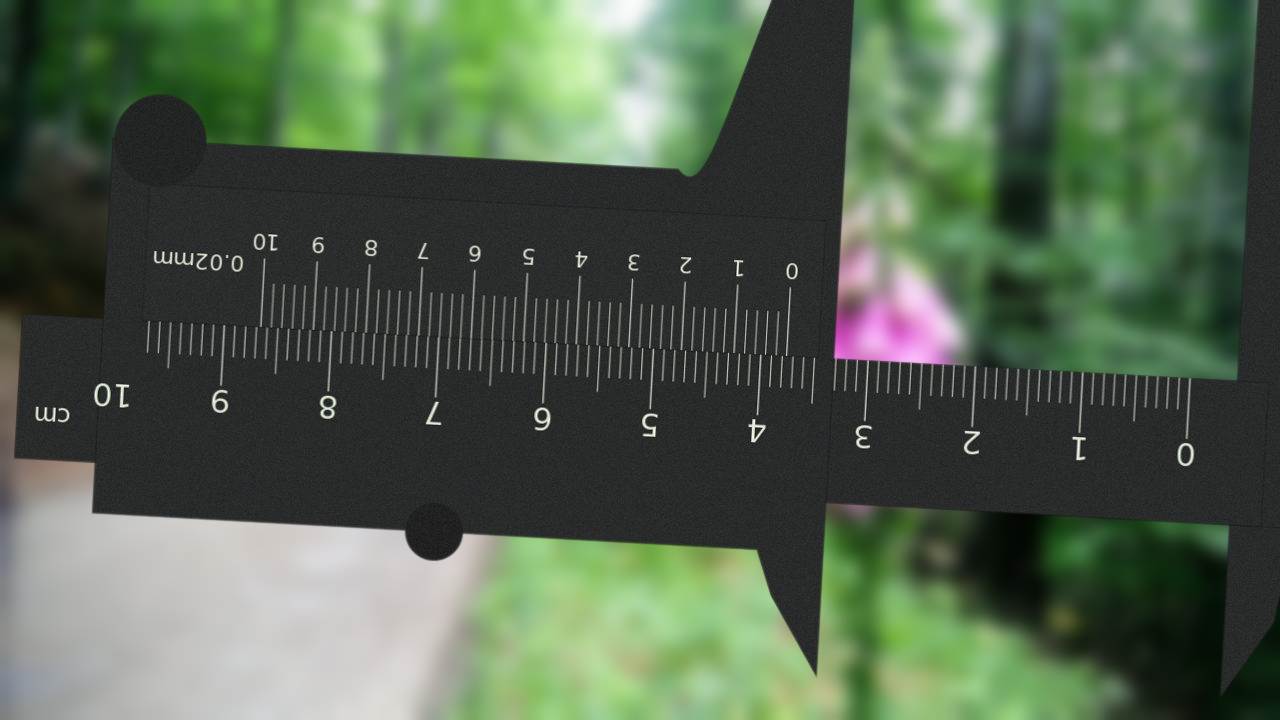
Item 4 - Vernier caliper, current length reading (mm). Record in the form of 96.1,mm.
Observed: 37.6,mm
